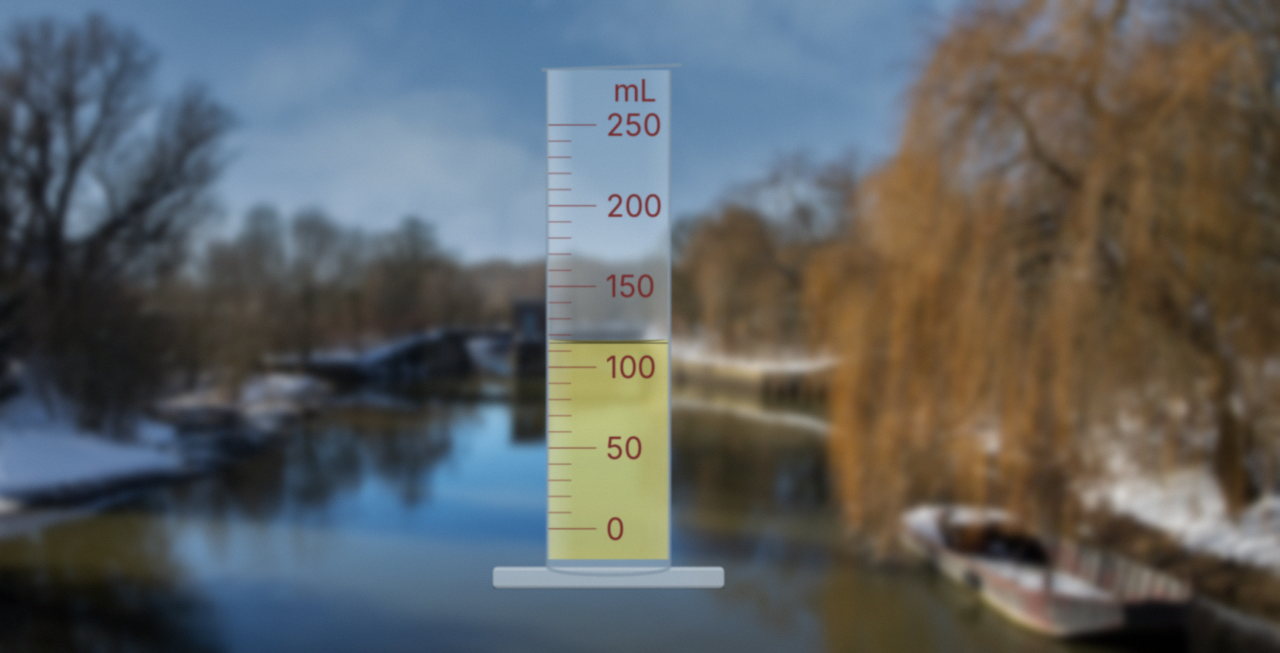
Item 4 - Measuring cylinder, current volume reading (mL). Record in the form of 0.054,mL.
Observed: 115,mL
